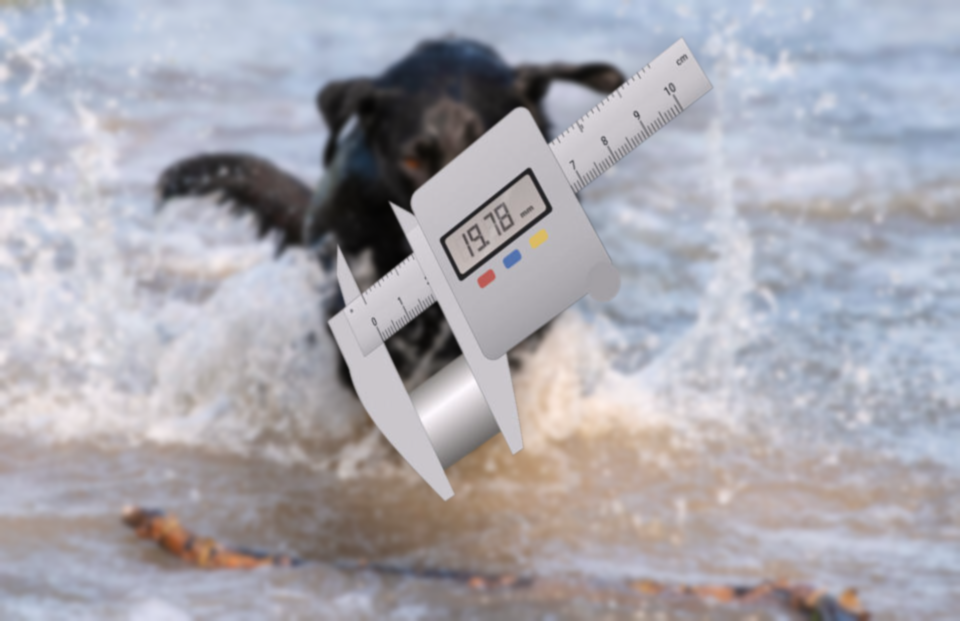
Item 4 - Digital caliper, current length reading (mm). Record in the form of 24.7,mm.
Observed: 19.78,mm
